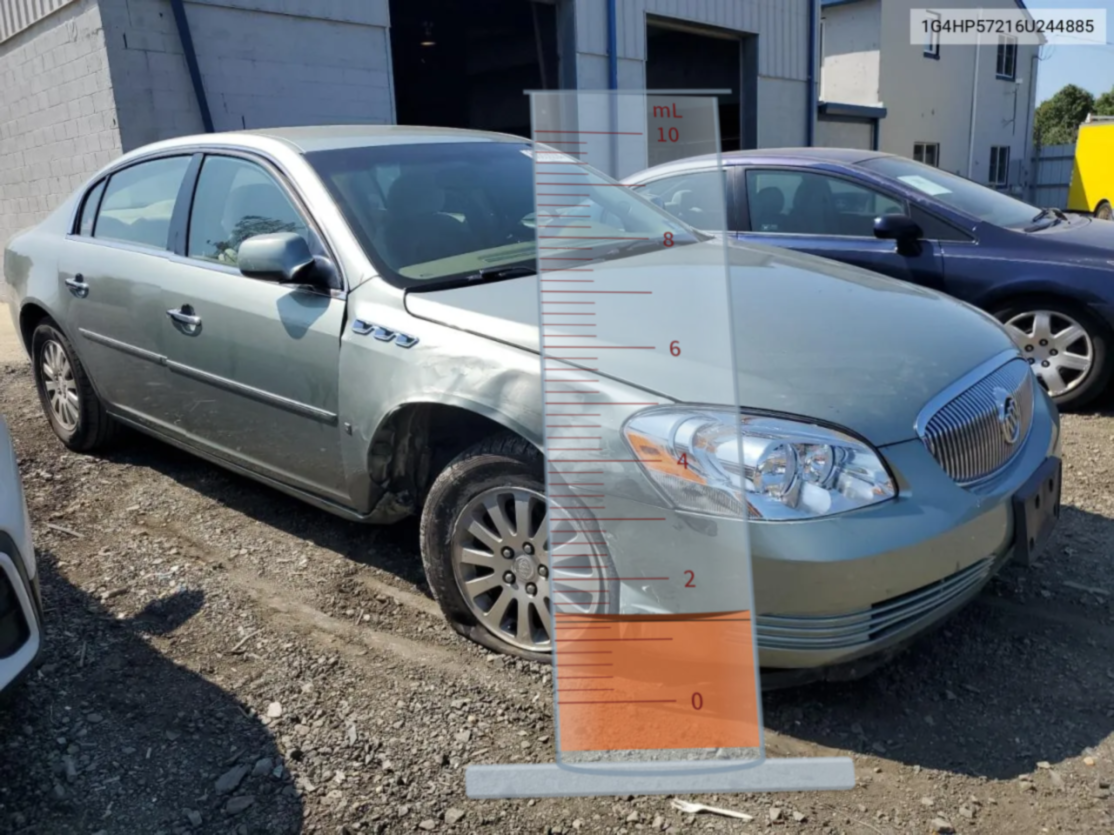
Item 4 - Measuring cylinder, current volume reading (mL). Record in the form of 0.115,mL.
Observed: 1.3,mL
